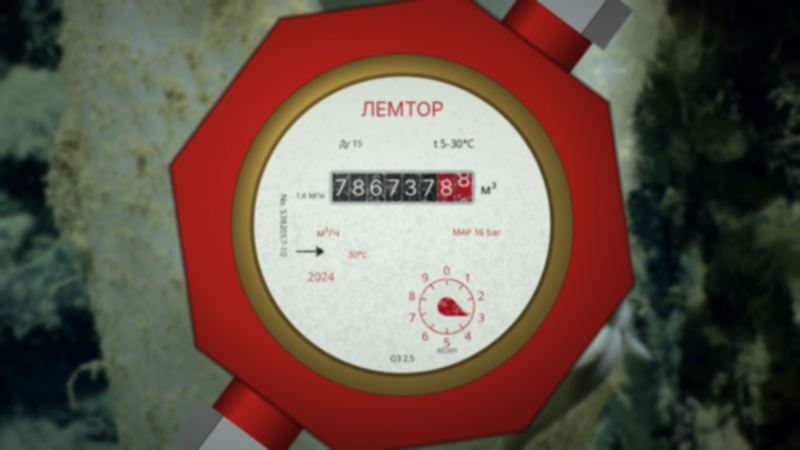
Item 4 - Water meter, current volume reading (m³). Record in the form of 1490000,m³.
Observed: 786737.883,m³
